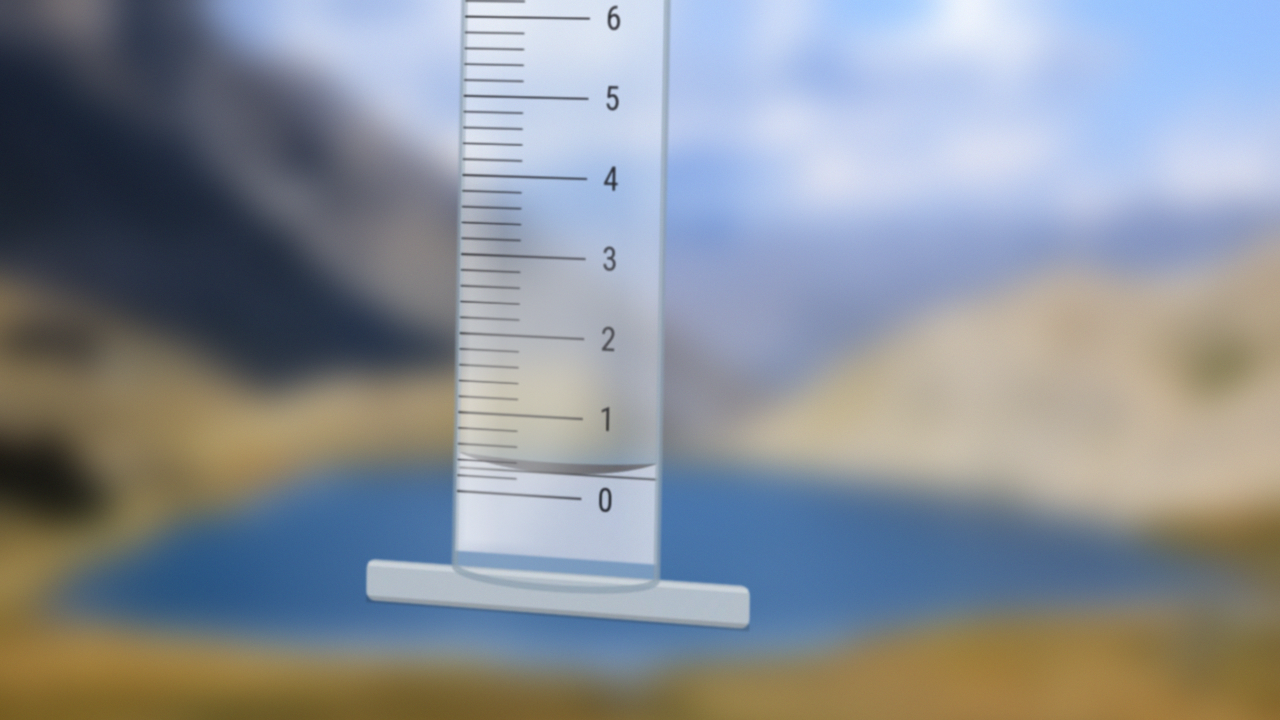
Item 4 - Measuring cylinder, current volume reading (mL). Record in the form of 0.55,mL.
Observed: 0.3,mL
